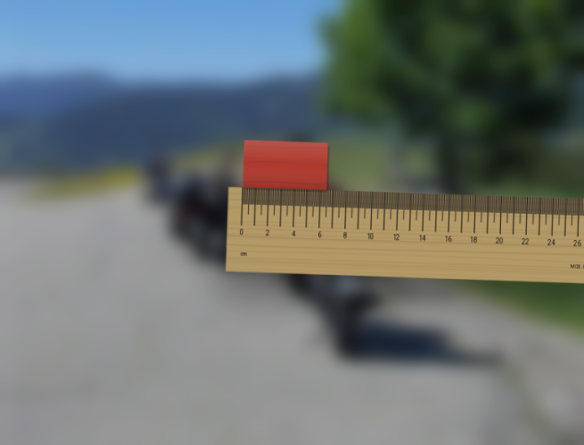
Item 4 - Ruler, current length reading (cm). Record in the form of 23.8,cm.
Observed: 6.5,cm
